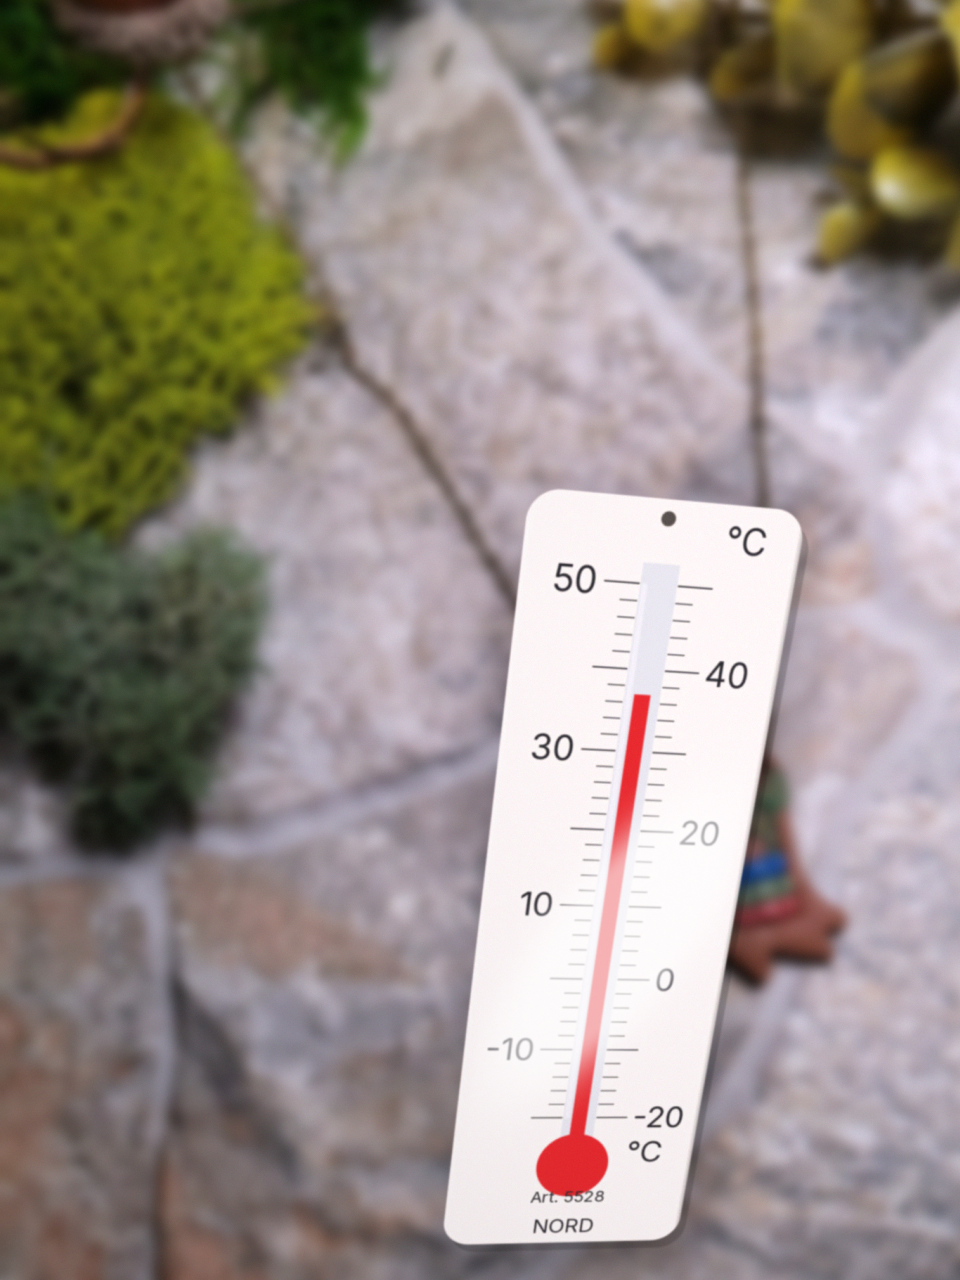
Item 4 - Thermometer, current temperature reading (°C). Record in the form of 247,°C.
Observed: 37,°C
